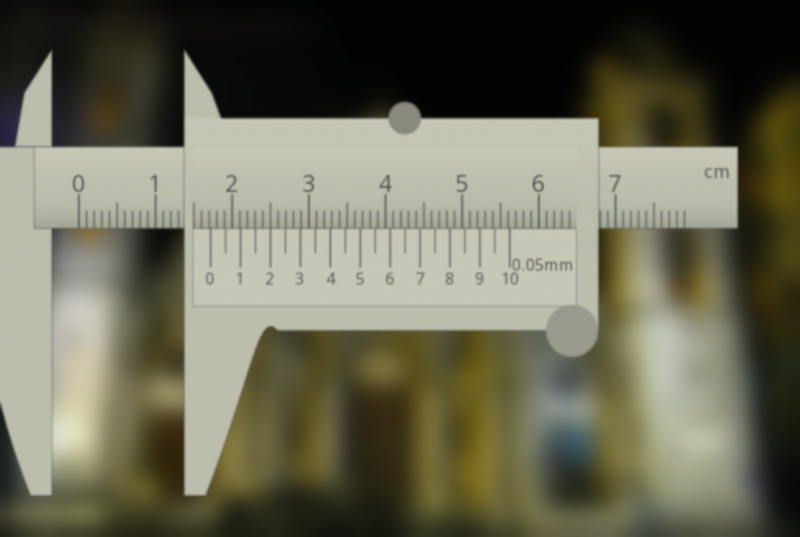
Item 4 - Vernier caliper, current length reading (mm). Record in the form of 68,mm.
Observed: 17.2,mm
